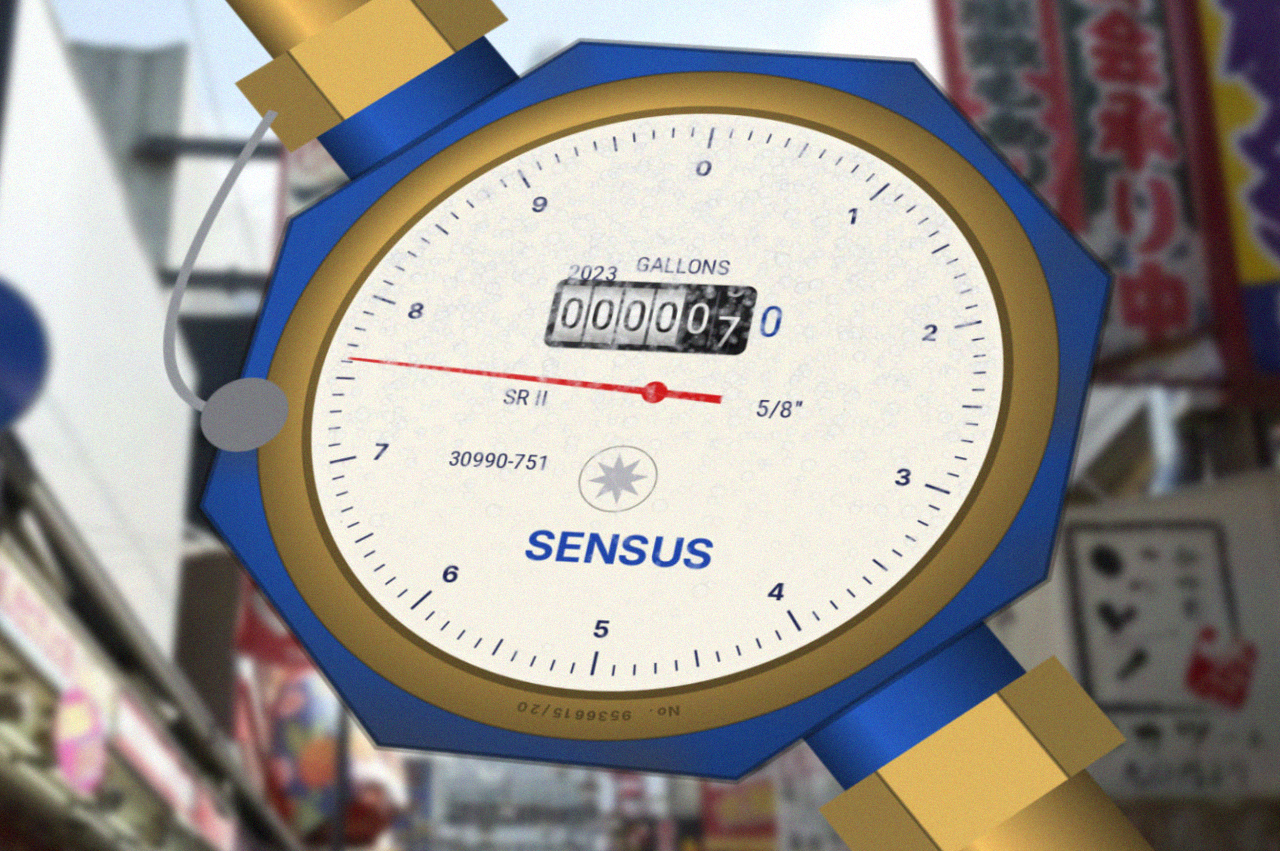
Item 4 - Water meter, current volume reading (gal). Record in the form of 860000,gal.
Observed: 67.6,gal
